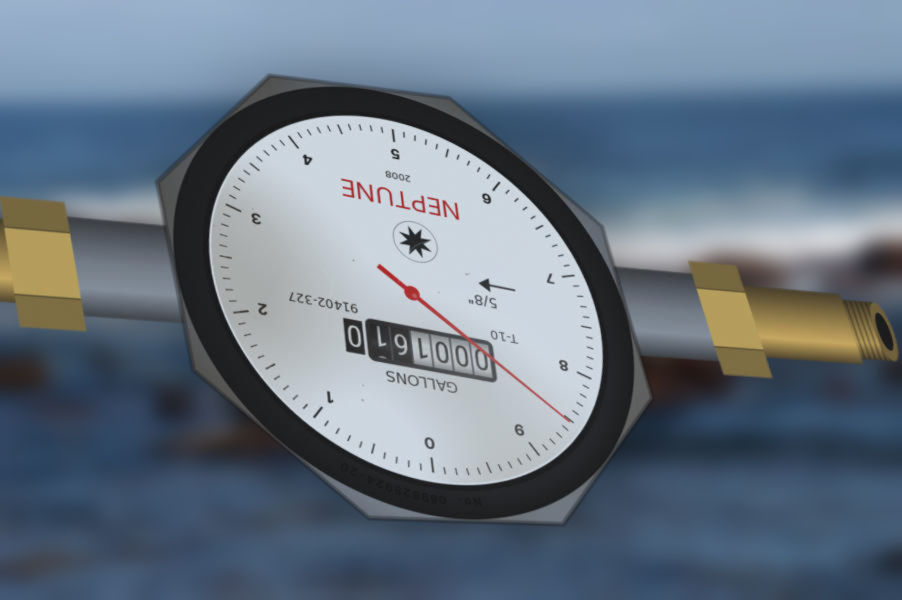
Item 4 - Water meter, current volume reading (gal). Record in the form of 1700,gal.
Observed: 1608.5,gal
